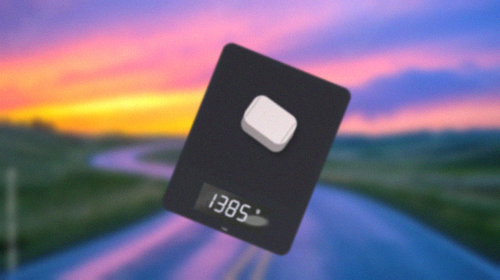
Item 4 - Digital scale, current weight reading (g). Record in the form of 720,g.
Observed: 1385,g
